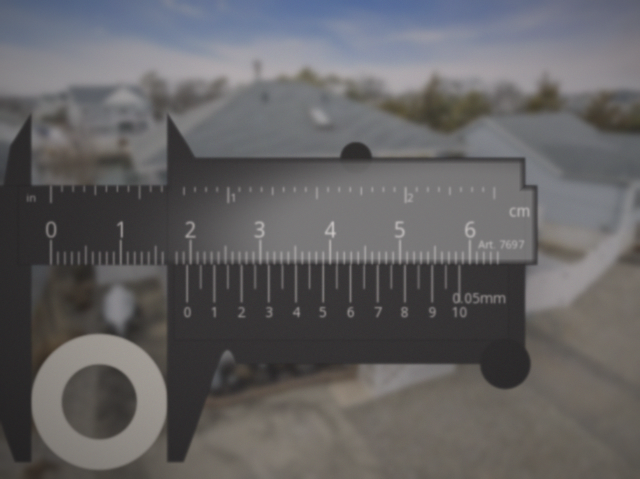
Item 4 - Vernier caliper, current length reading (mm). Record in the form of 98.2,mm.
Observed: 19.5,mm
